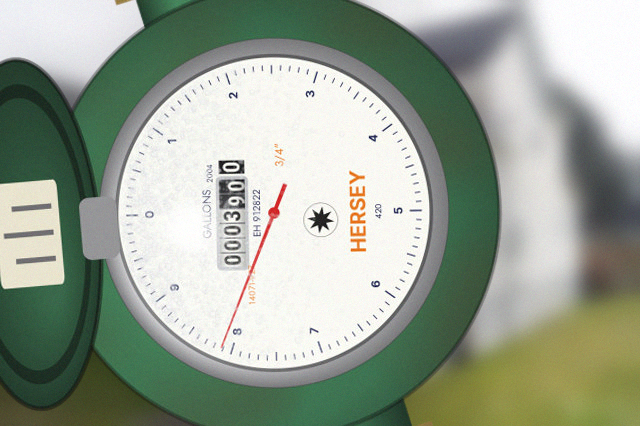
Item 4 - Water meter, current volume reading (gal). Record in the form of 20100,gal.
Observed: 3898.1,gal
